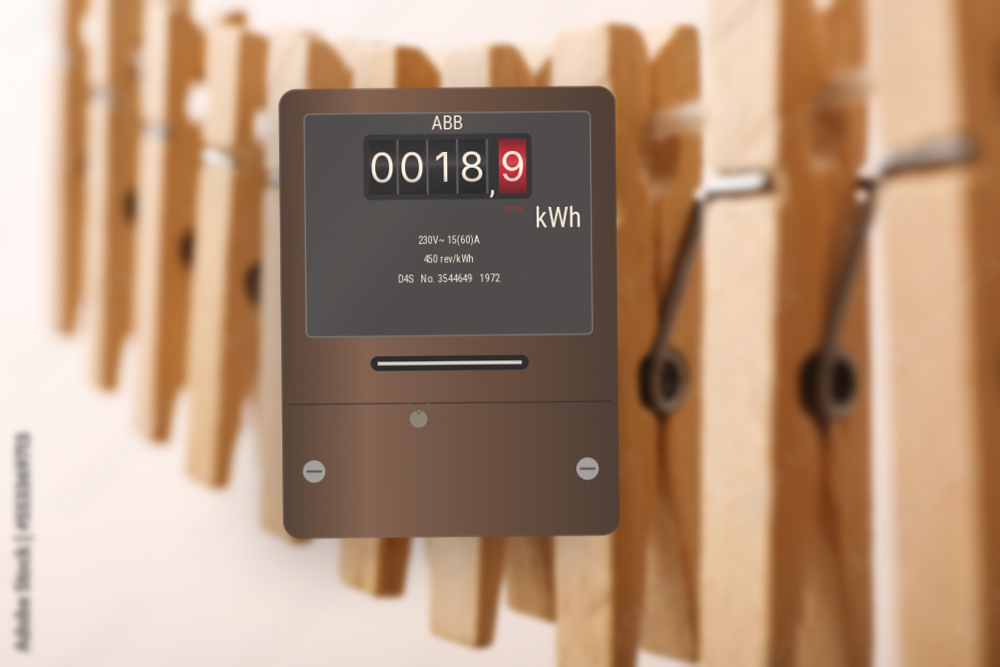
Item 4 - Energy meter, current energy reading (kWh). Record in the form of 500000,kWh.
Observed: 18.9,kWh
